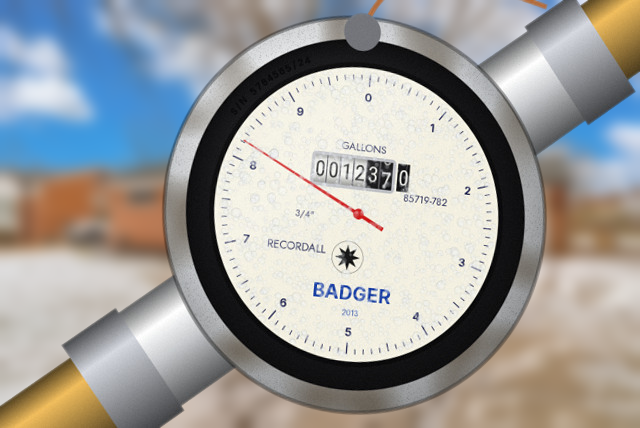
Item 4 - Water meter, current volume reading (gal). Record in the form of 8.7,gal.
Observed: 12368.2,gal
